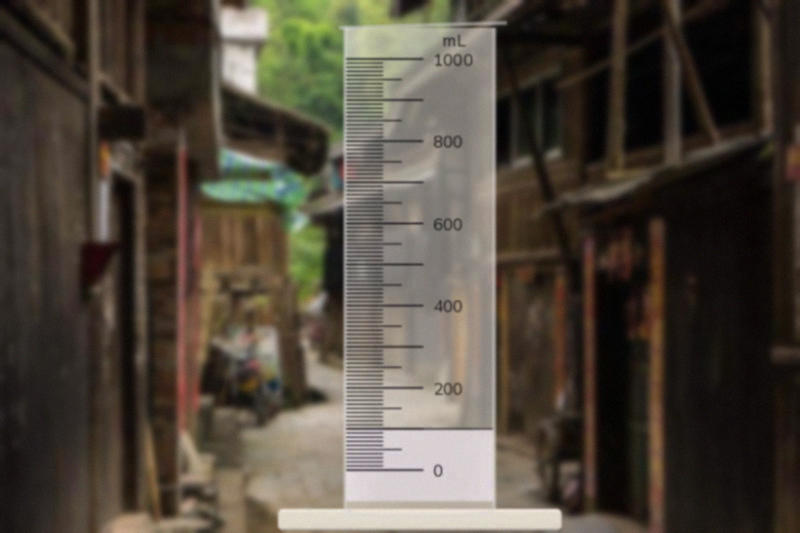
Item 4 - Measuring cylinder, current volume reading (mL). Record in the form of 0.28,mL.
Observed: 100,mL
